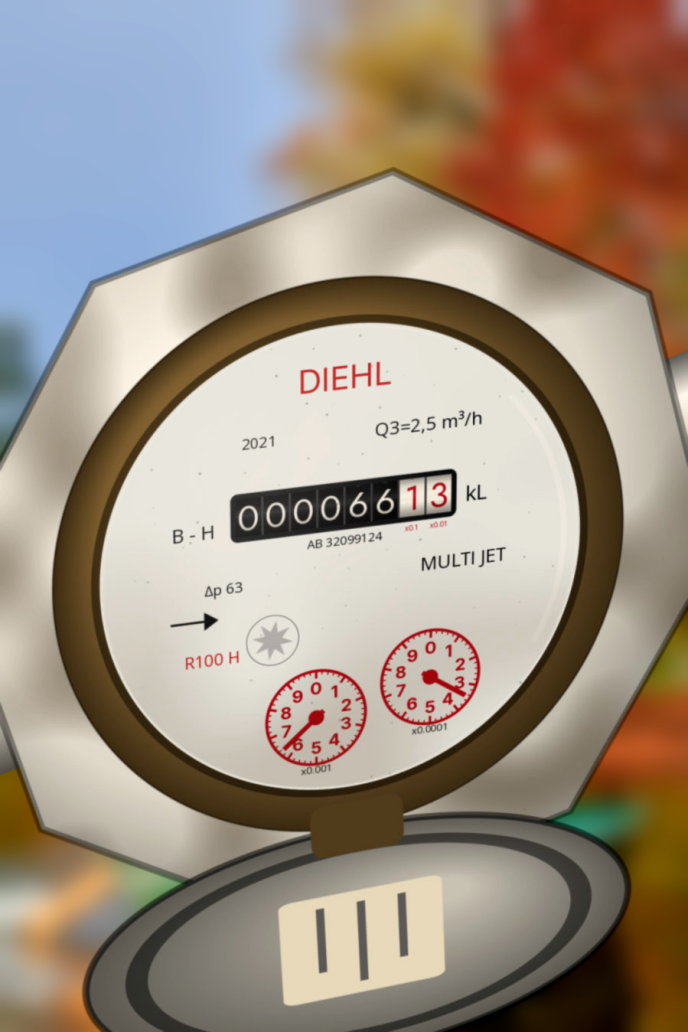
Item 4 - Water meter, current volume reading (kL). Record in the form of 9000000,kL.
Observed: 66.1363,kL
